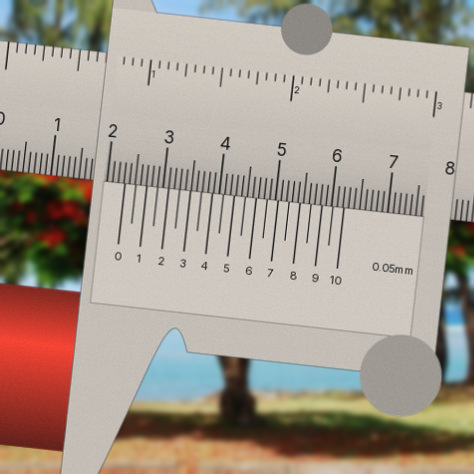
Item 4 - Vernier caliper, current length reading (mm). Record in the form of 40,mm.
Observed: 23.2,mm
